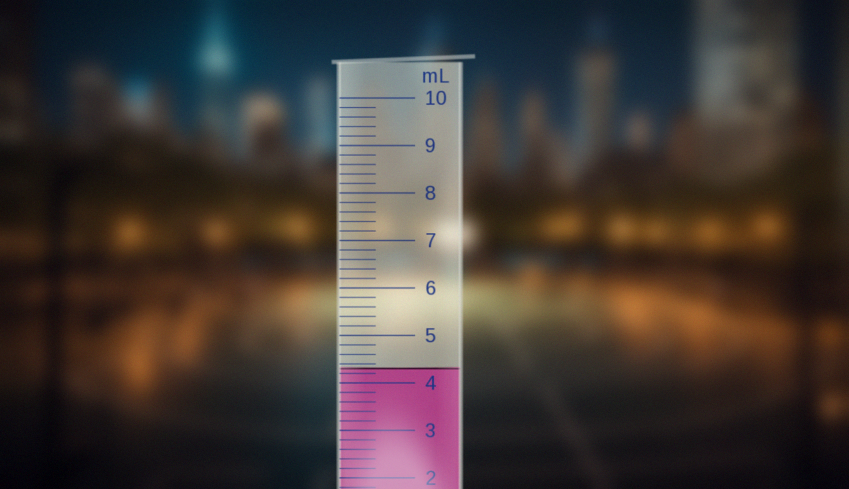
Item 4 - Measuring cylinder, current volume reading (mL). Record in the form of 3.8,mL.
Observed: 4.3,mL
